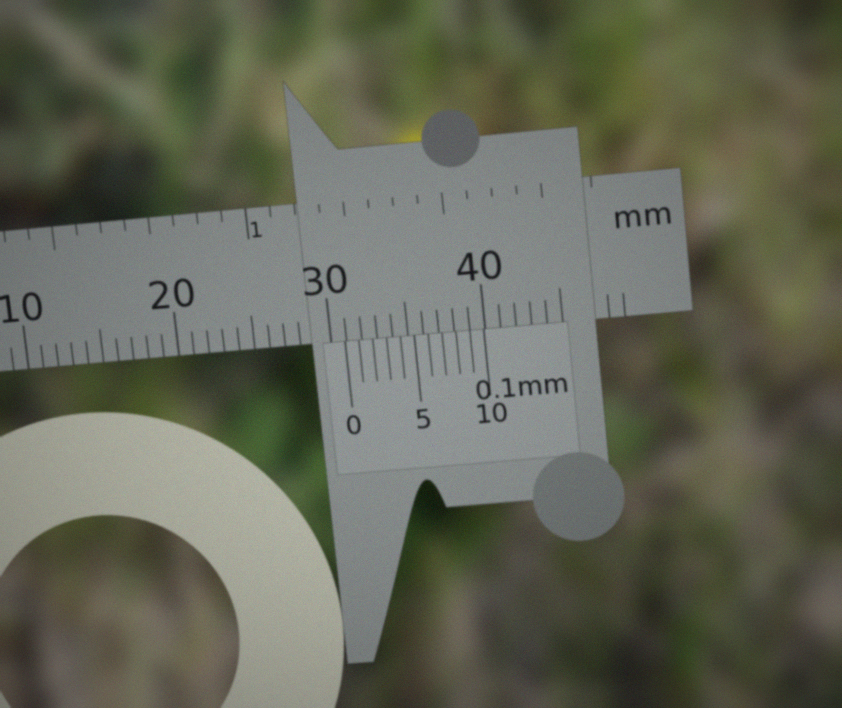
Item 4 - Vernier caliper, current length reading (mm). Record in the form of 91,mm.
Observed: 30.9,mm
